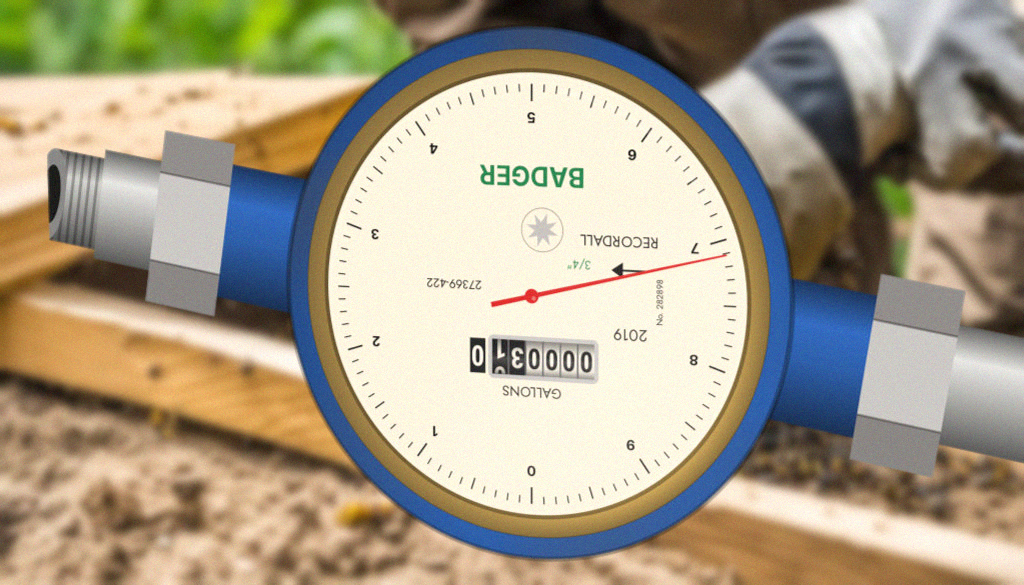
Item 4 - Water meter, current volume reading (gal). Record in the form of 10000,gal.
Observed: 307.1,gal
